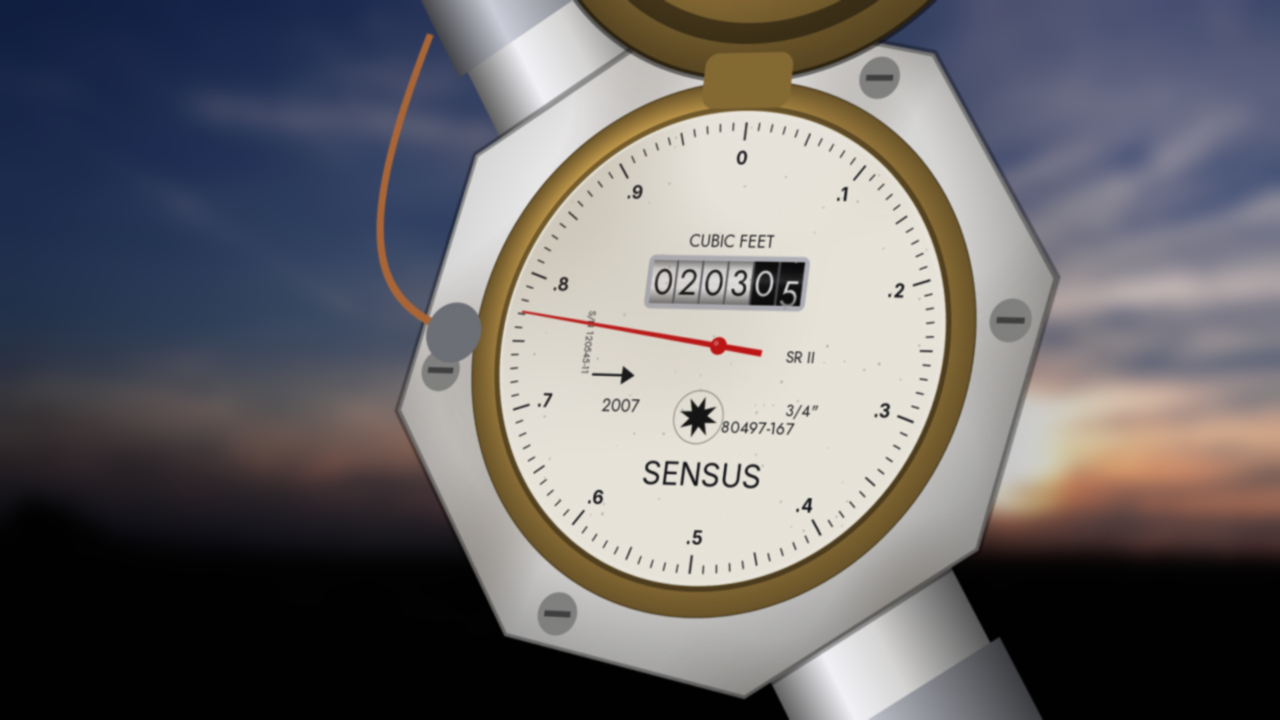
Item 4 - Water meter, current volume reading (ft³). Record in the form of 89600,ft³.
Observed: 20304.77,ft³
